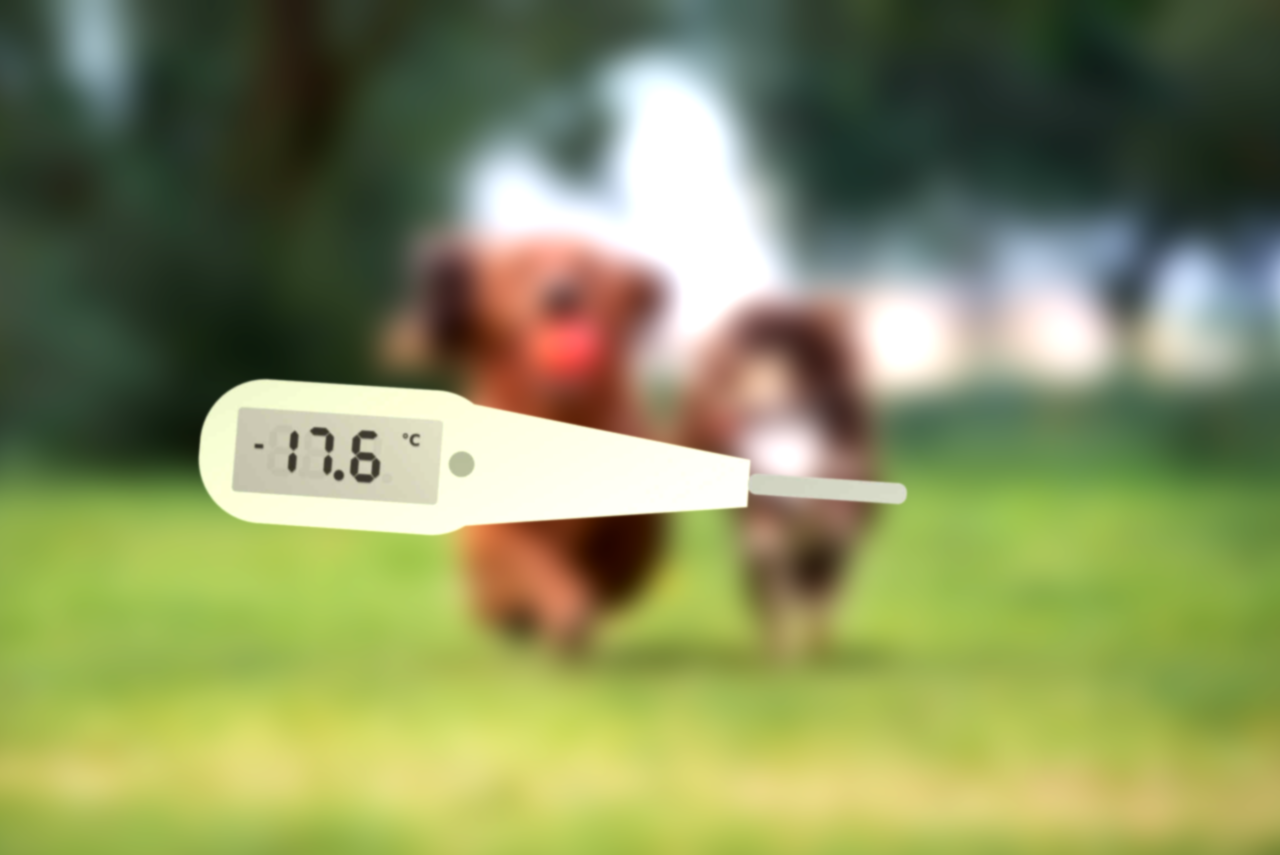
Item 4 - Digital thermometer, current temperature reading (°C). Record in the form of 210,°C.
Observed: -17.6,°C
